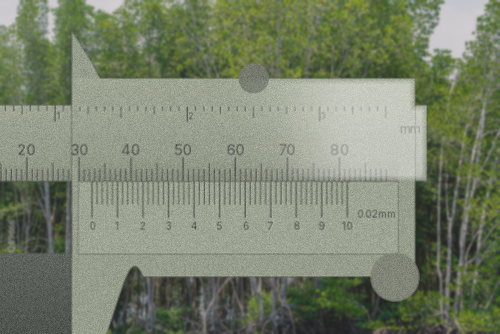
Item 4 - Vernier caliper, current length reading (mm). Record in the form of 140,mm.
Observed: 32.5,mm
